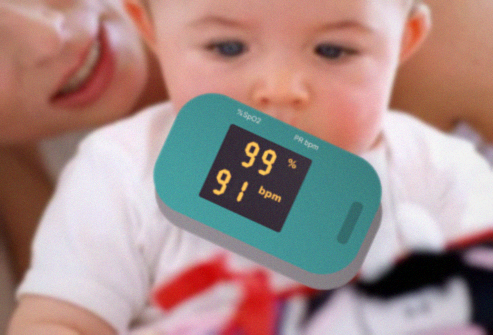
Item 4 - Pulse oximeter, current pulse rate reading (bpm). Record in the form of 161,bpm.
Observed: 91,bpm
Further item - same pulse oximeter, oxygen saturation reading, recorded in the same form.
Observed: 99,%
